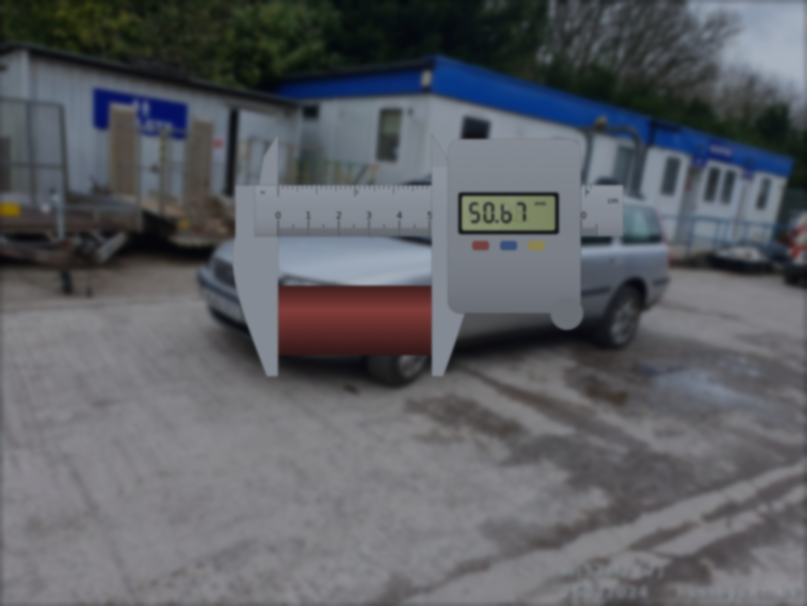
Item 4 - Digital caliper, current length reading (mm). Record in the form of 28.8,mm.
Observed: 50.67,mm
